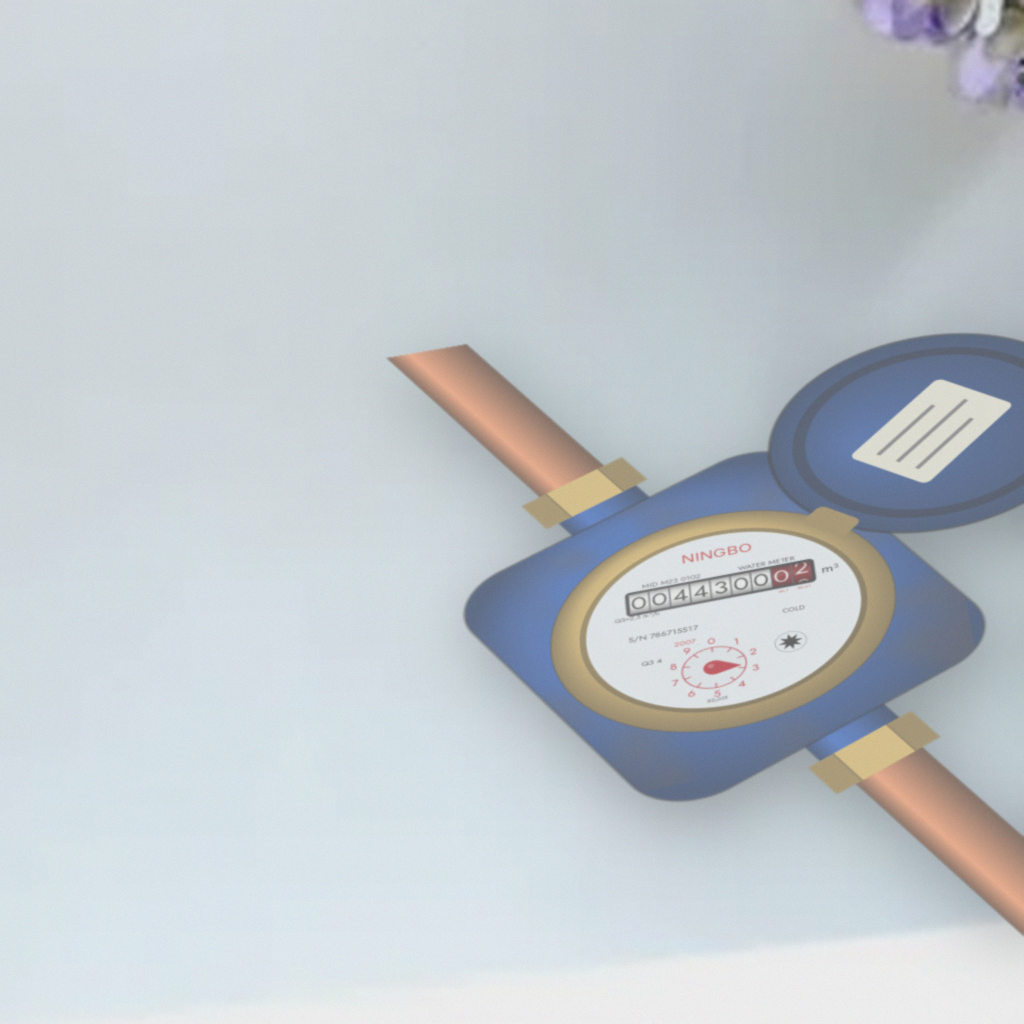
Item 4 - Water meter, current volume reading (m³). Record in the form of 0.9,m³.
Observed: 44300.022,m³
